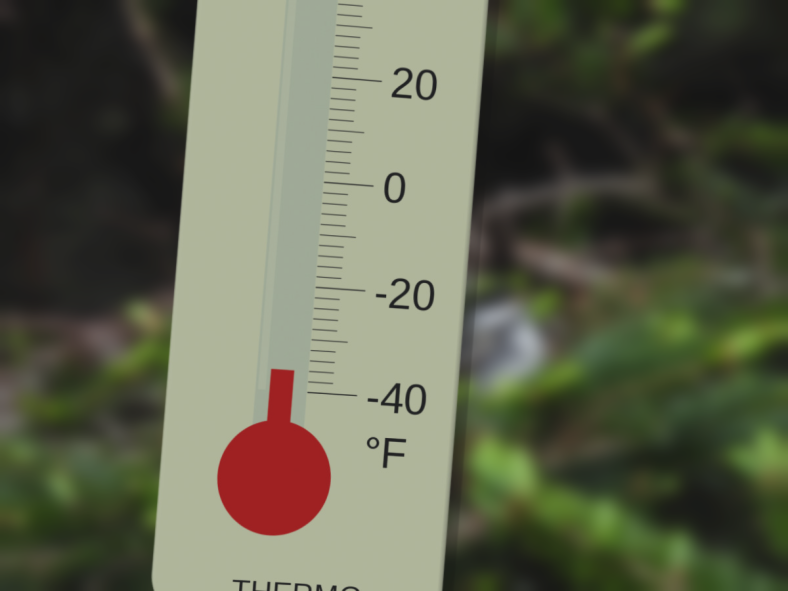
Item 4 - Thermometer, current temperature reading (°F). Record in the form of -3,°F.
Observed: -36,°F
